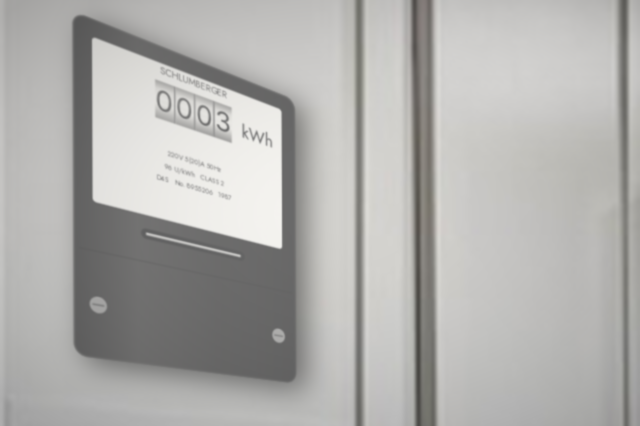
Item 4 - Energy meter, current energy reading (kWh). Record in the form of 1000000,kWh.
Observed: 3,kWh
